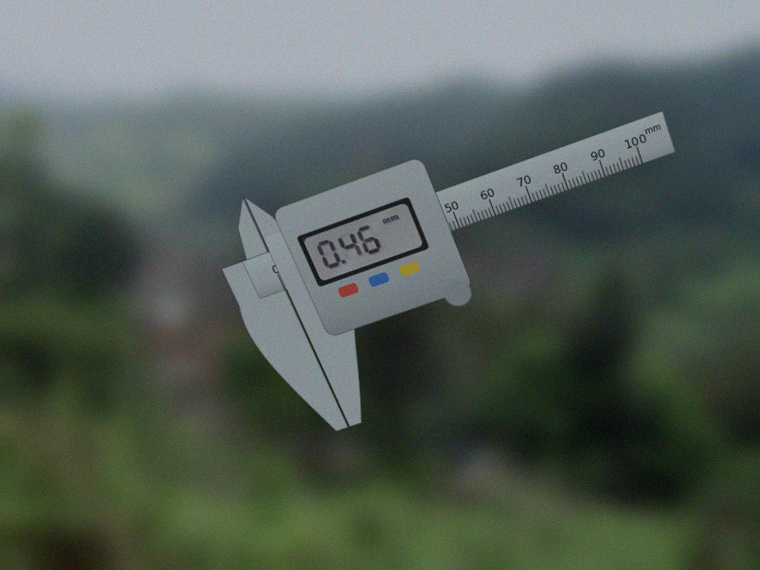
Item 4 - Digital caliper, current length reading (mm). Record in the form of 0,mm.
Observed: 0.46,mm
